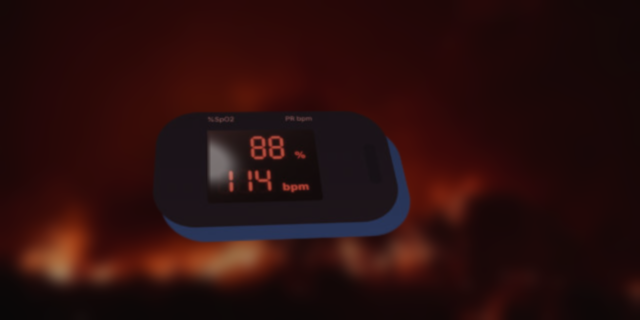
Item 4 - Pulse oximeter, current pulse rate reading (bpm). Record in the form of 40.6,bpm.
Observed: 114,bpm
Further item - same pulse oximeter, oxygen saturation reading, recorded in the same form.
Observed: 88,%
